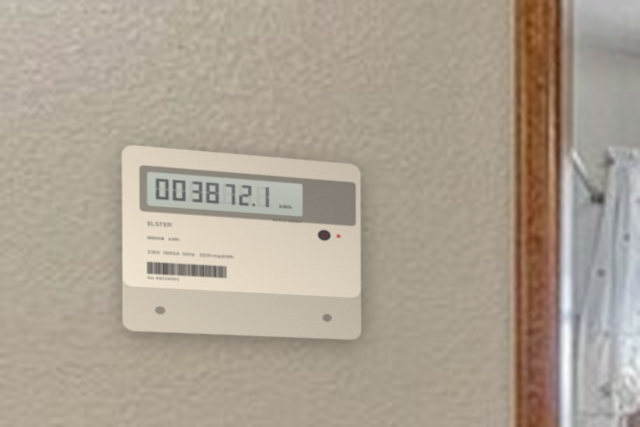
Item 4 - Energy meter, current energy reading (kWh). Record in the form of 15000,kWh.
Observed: 3872.1,kWh
